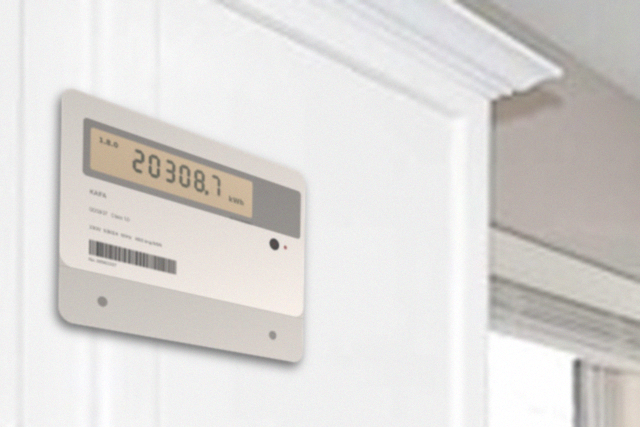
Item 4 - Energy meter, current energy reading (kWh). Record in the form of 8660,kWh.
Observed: 20308.7,kWh
